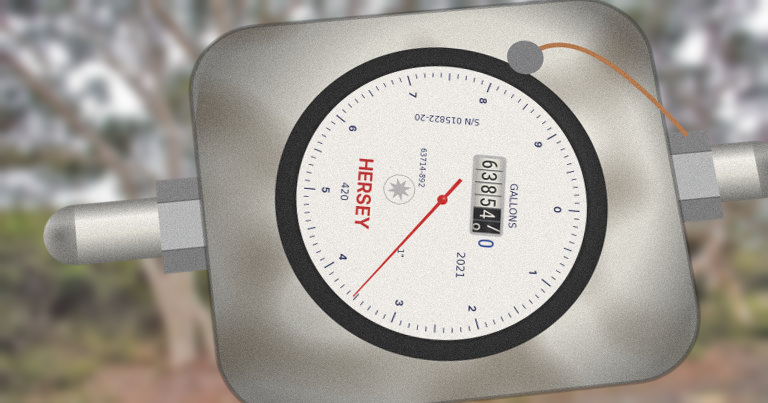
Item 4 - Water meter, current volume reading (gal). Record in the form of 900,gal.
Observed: 6385473.5,gal
